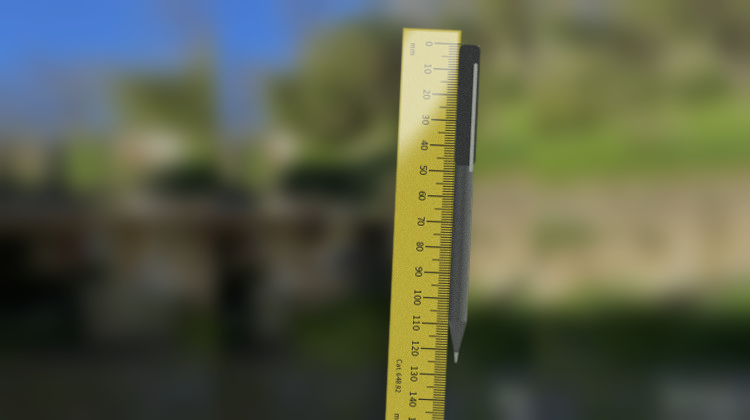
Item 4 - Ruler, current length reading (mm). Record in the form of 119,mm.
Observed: 125,mm
